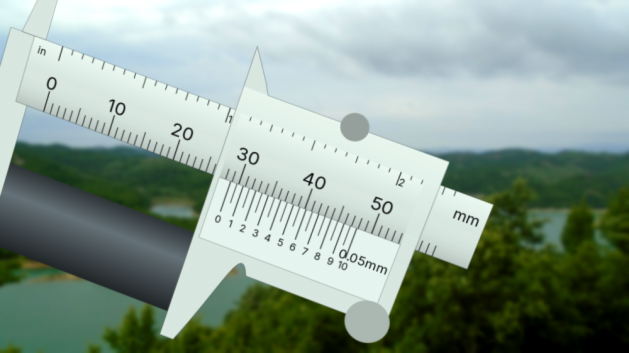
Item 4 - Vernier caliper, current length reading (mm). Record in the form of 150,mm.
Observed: 28.8,mm
